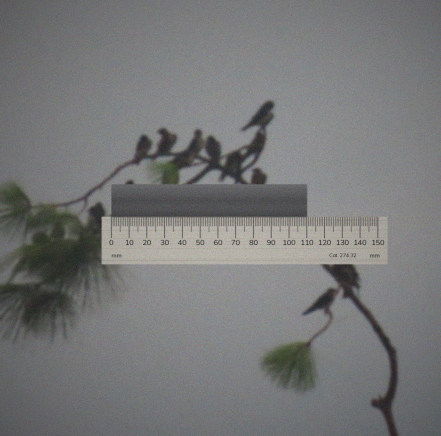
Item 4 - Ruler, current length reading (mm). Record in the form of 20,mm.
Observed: 110,mm
